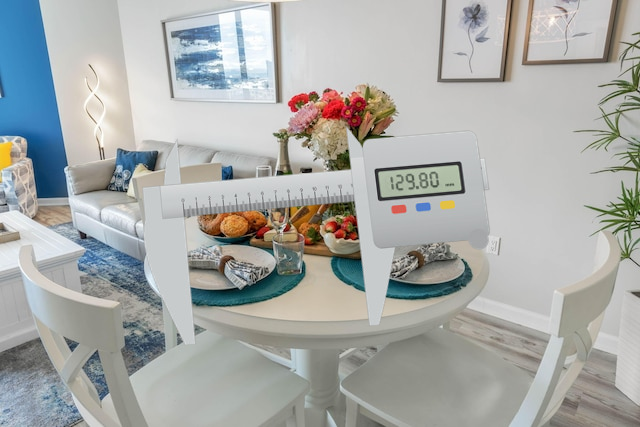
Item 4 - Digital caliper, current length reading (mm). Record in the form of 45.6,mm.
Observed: 129.80,mm
